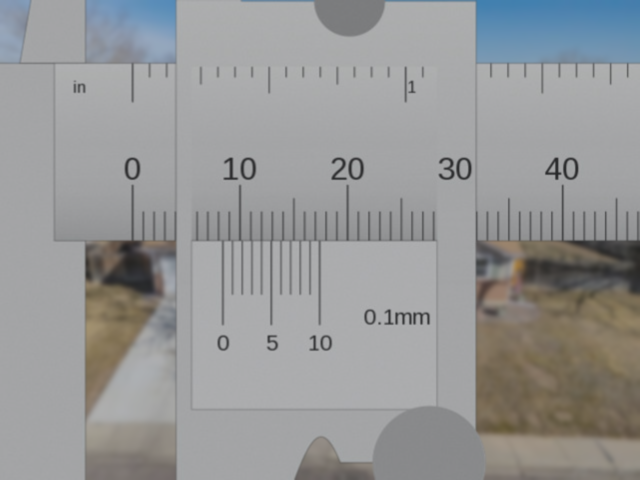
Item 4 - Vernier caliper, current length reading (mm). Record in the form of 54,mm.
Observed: 8.4,mm
